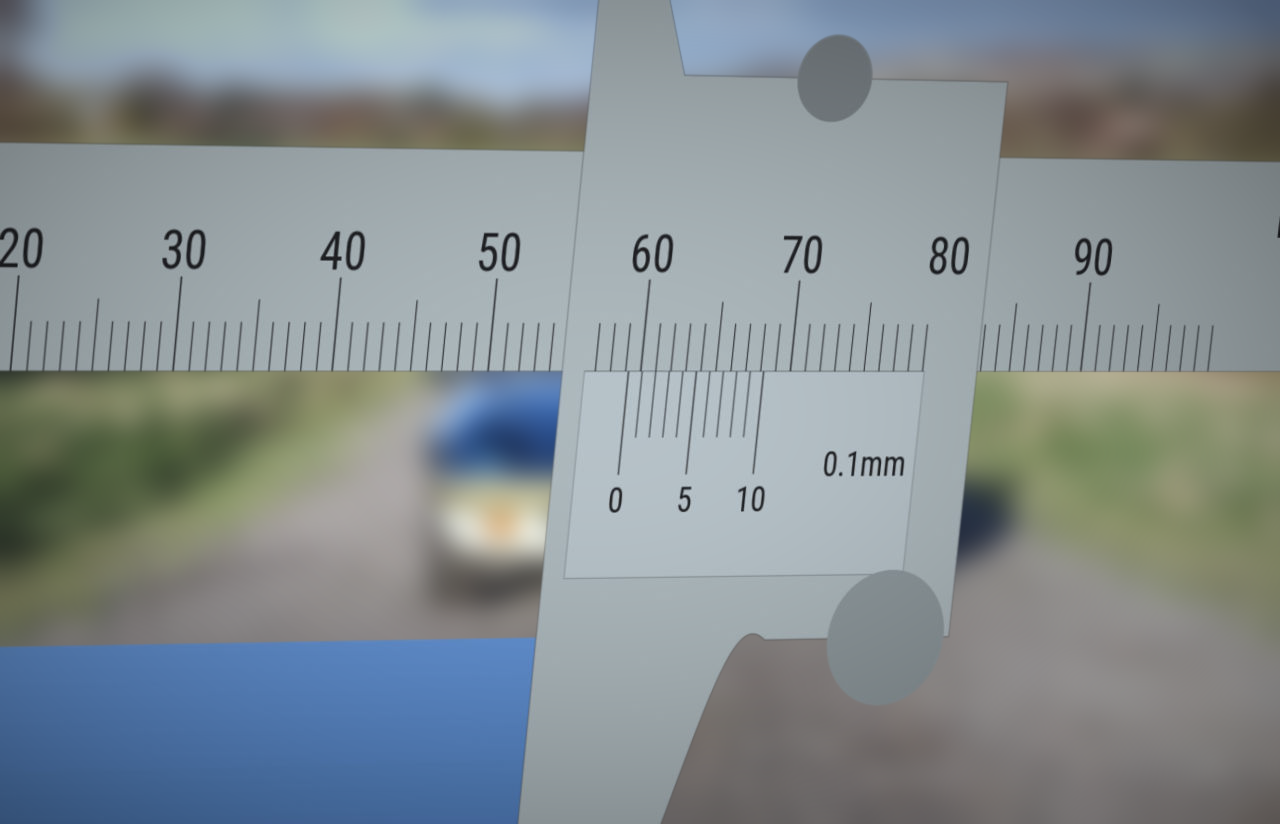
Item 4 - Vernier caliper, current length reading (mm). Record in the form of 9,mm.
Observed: 59.2,mm
